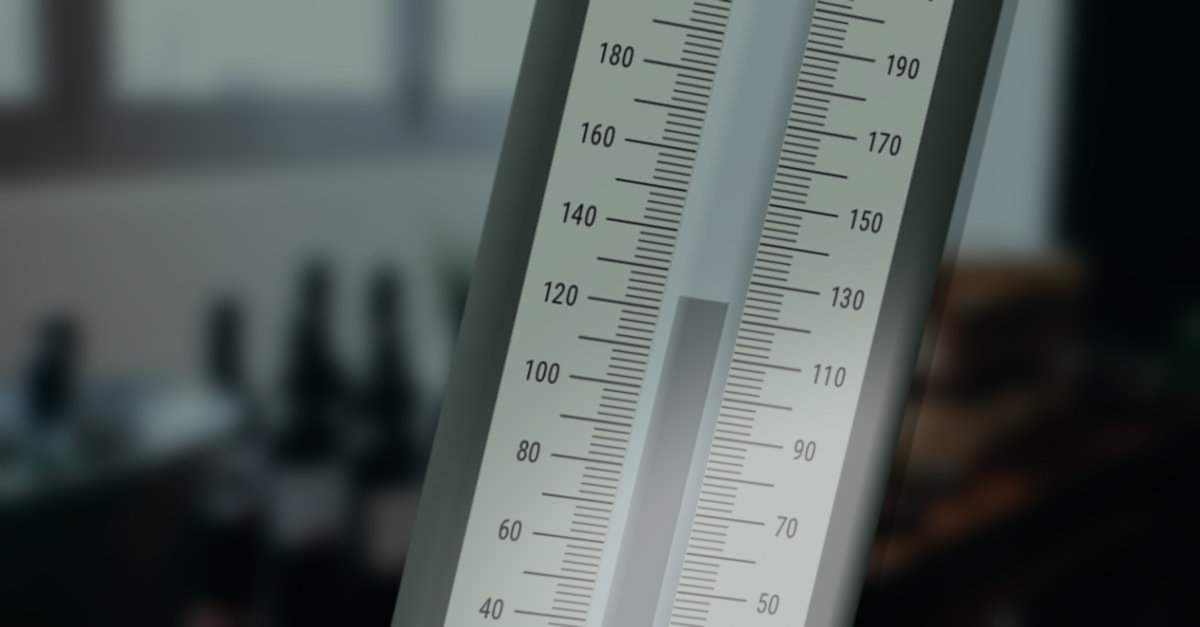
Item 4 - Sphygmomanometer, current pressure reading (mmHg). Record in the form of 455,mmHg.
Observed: 124,mmHg
